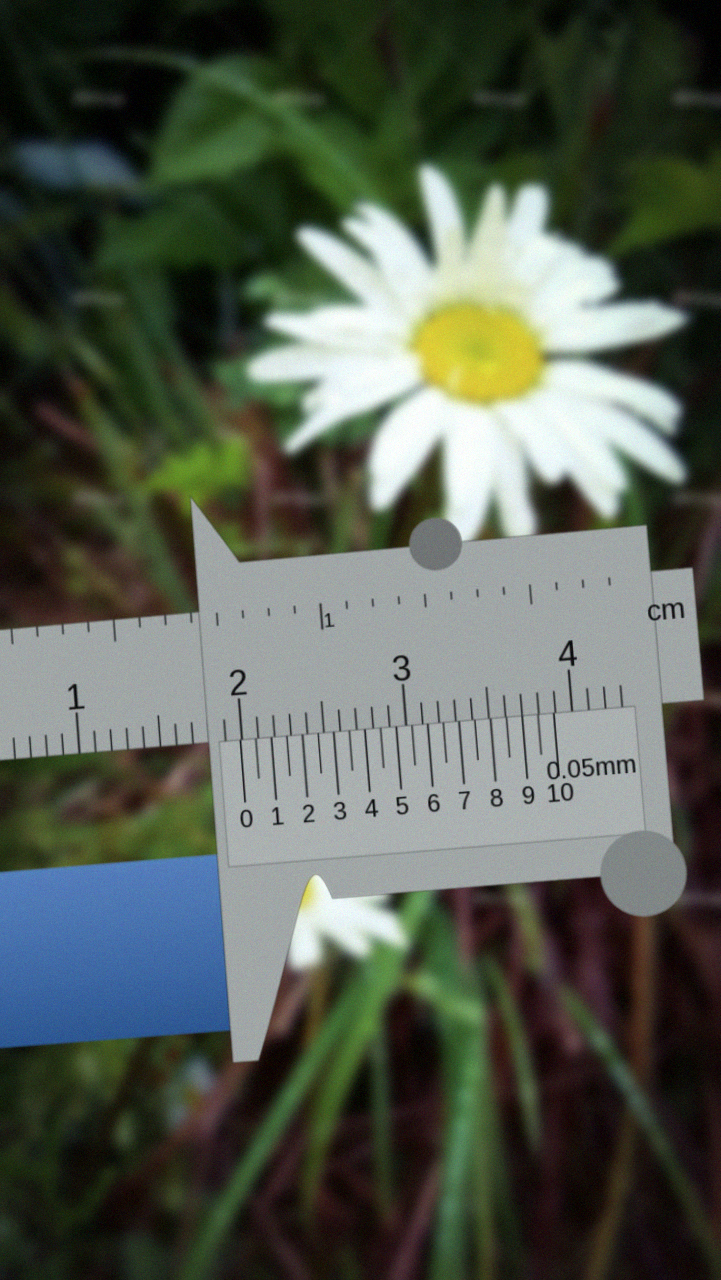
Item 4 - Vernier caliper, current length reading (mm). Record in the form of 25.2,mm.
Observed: 19.9,mm
